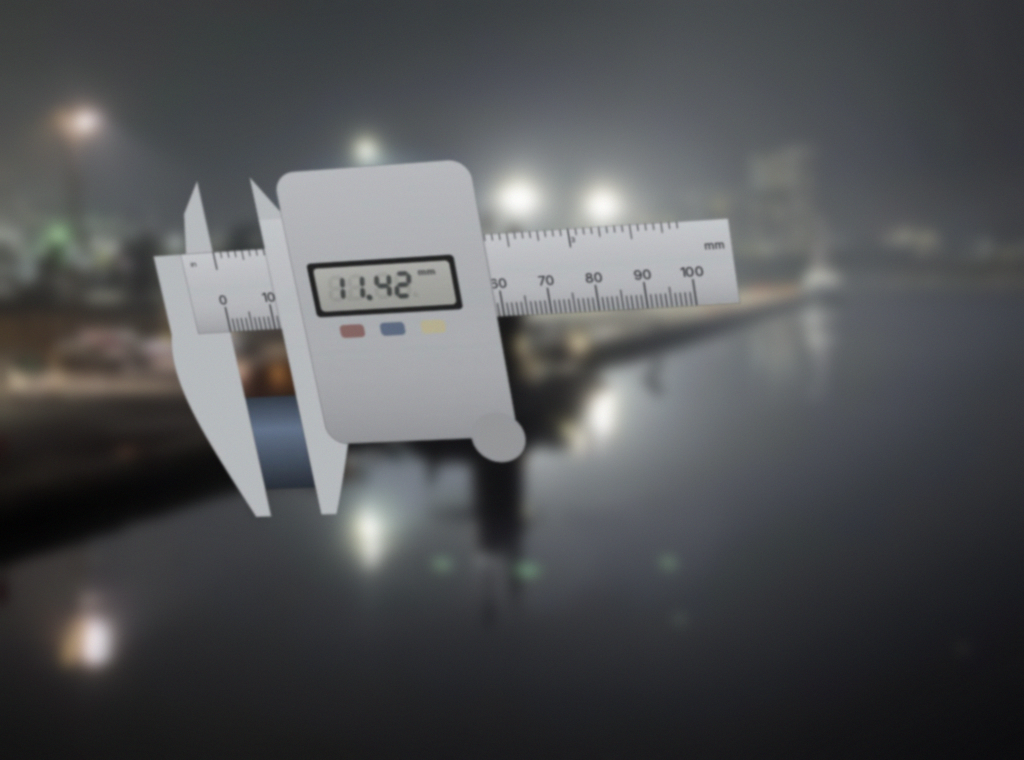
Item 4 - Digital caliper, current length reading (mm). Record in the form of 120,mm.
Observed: 11.42,mm
